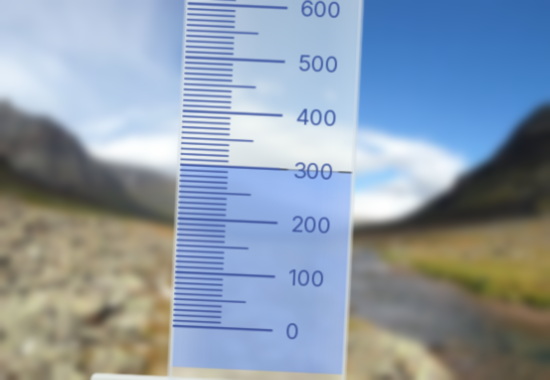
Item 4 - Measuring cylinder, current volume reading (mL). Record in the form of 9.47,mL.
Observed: 300,mL
